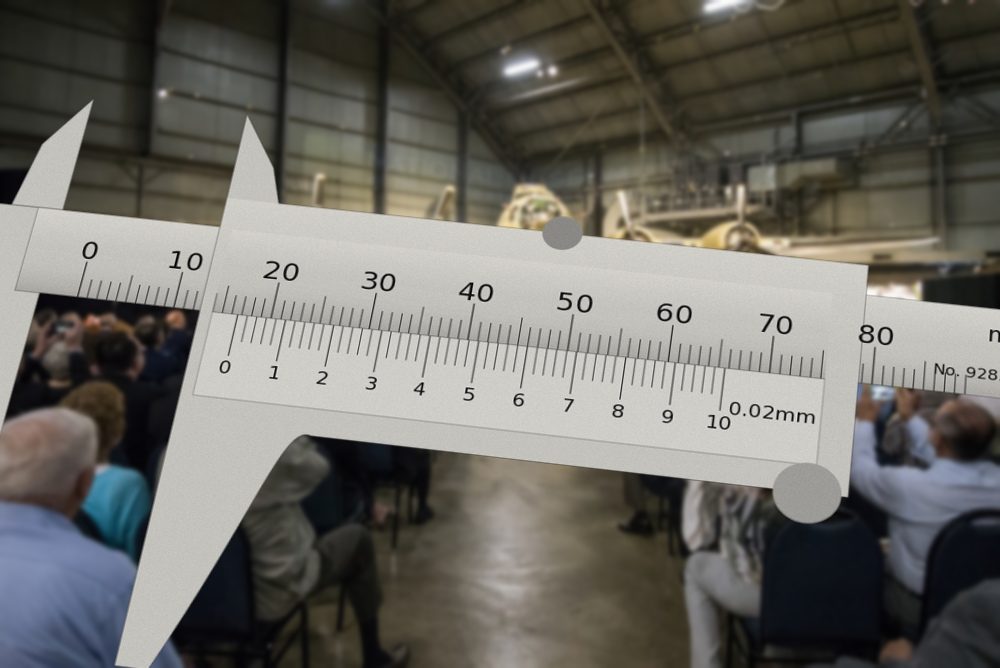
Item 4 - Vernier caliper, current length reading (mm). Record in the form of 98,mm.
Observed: 16.6,mm
